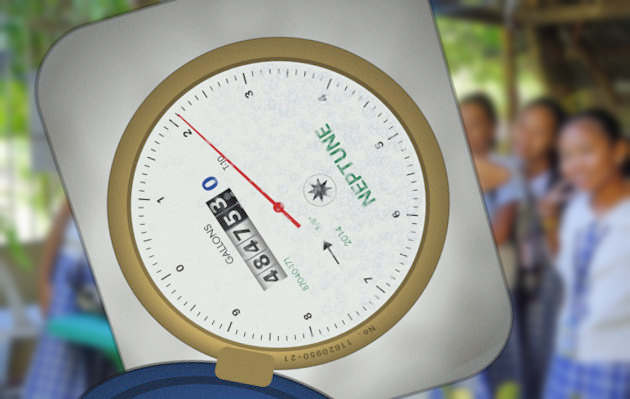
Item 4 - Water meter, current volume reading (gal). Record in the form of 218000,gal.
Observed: 4847532.1,gal
